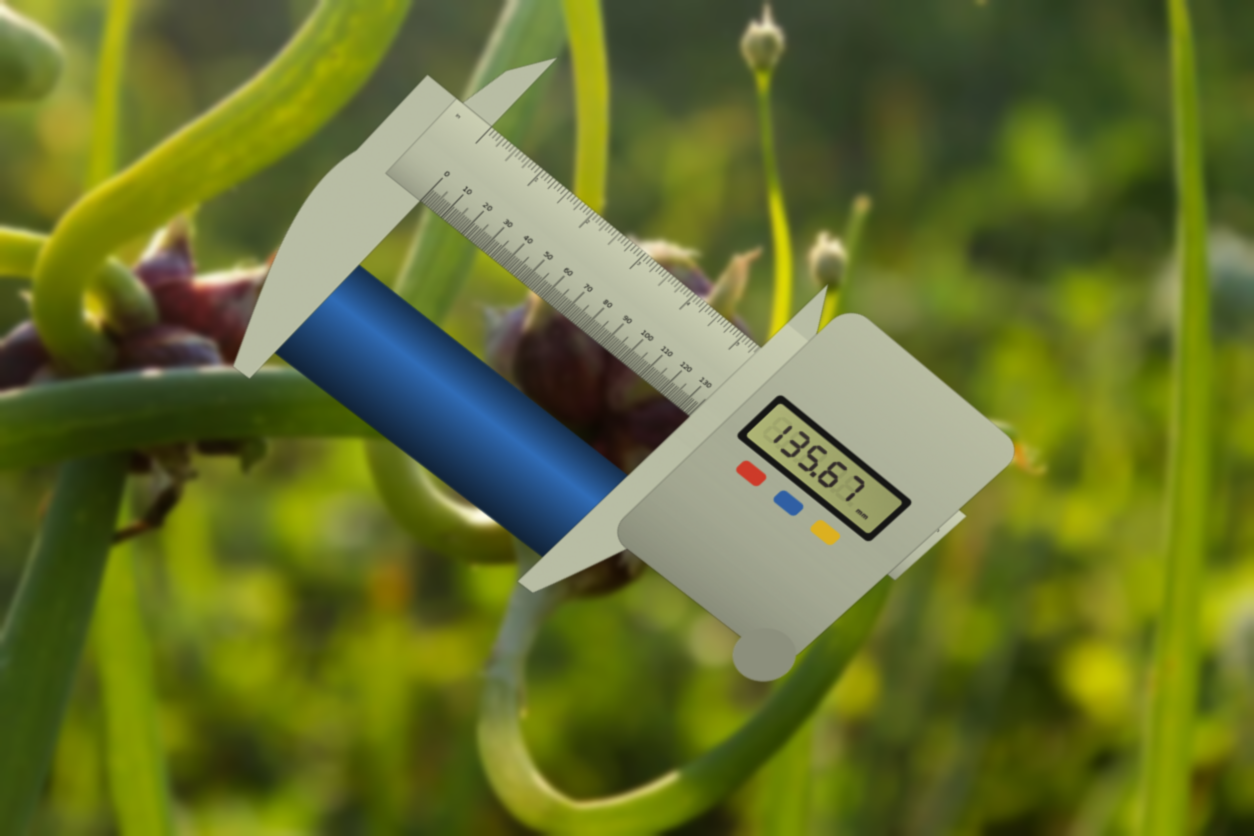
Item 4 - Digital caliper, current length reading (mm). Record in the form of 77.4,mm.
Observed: 135.67,mm
